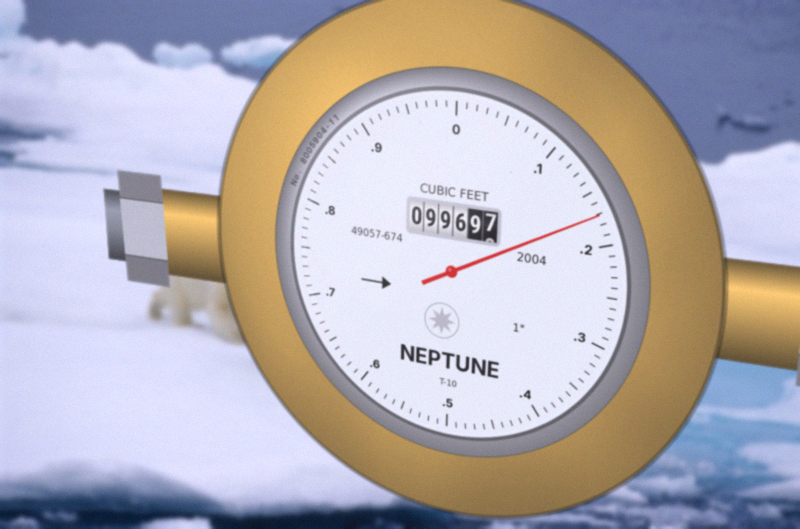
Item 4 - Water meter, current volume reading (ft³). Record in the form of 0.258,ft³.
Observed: 99697.17,ft³
